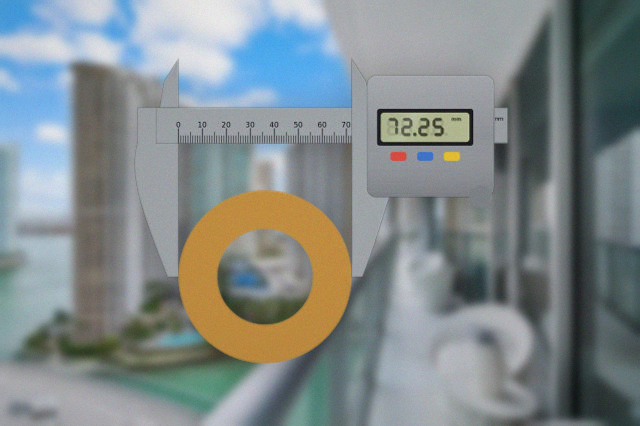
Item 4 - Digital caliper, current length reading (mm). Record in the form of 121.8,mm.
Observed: 72.25,mm
